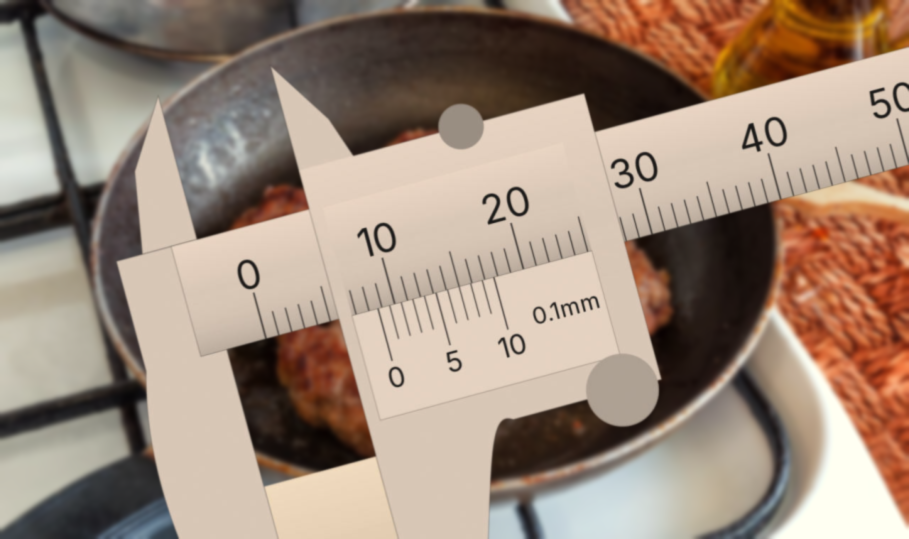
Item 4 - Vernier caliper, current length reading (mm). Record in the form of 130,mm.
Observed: 8.7,mm
